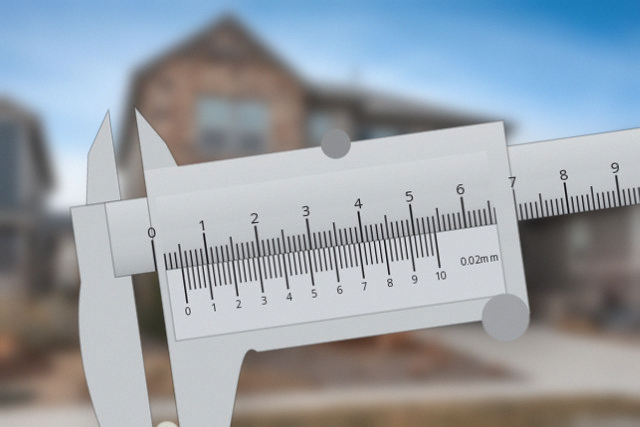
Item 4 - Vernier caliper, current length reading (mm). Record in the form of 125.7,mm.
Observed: 5.0,mm
